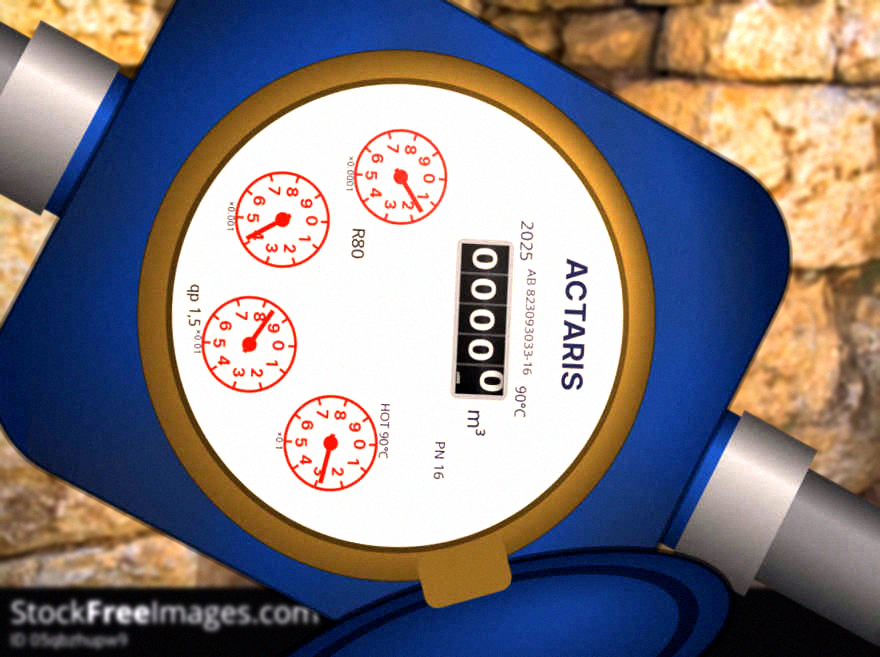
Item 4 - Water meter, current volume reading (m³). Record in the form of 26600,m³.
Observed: 0.2841,m³
